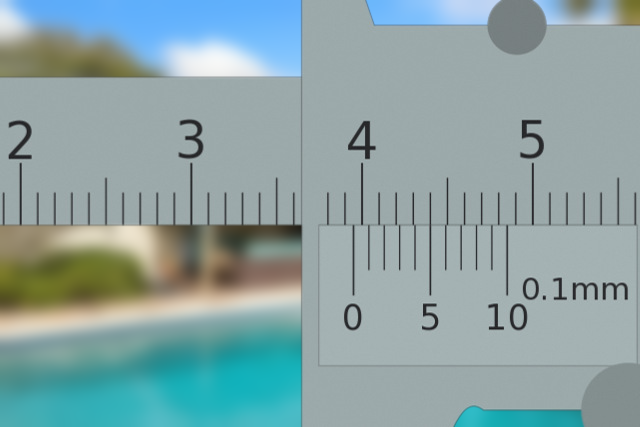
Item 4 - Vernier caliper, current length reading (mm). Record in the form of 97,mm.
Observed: 39.5,mm
